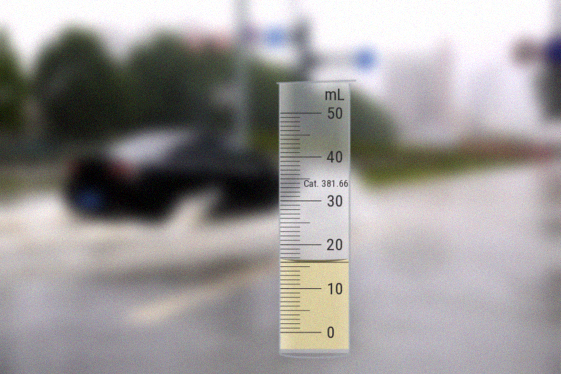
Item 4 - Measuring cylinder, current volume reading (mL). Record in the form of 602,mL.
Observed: 16,mL
